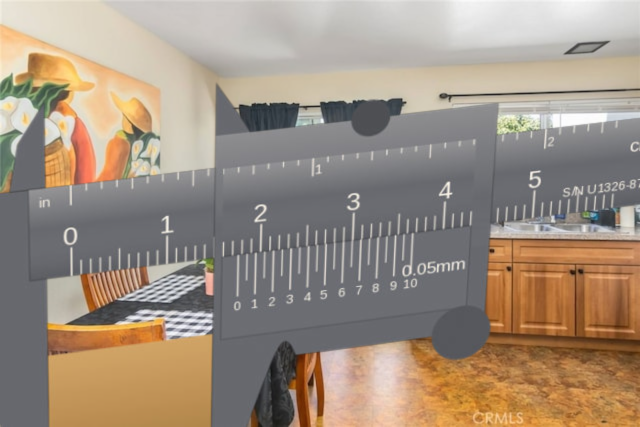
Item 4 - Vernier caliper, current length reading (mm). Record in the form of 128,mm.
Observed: 17.6,mm
